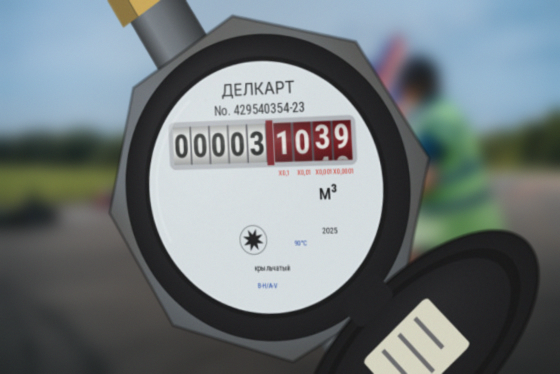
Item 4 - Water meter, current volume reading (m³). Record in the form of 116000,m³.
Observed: 3.1039,m³
